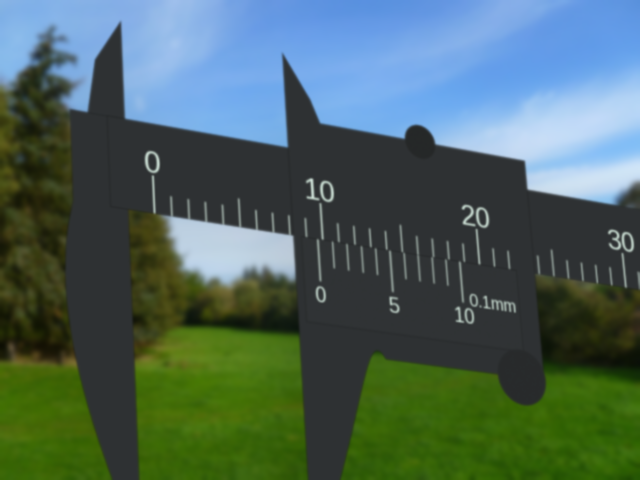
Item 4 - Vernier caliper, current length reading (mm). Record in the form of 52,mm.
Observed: 9.7,mm
